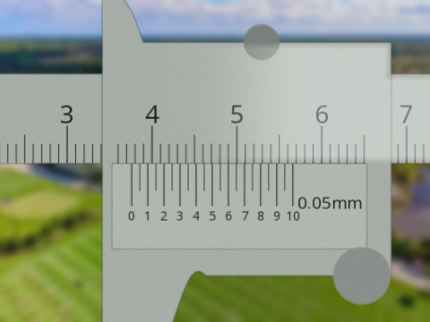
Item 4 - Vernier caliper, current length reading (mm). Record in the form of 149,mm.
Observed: 37.6,mm
